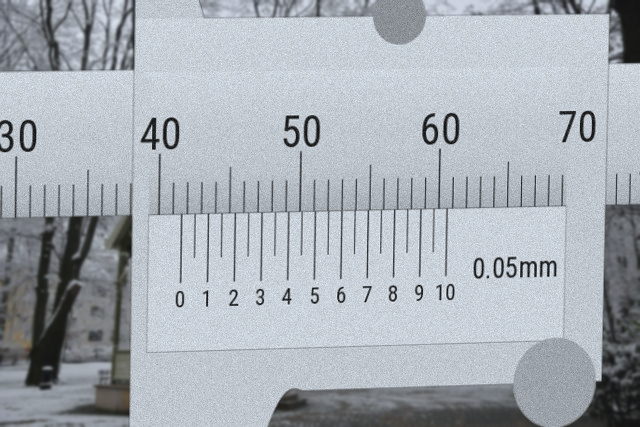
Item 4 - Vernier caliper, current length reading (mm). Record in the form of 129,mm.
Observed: 41.6,mm
